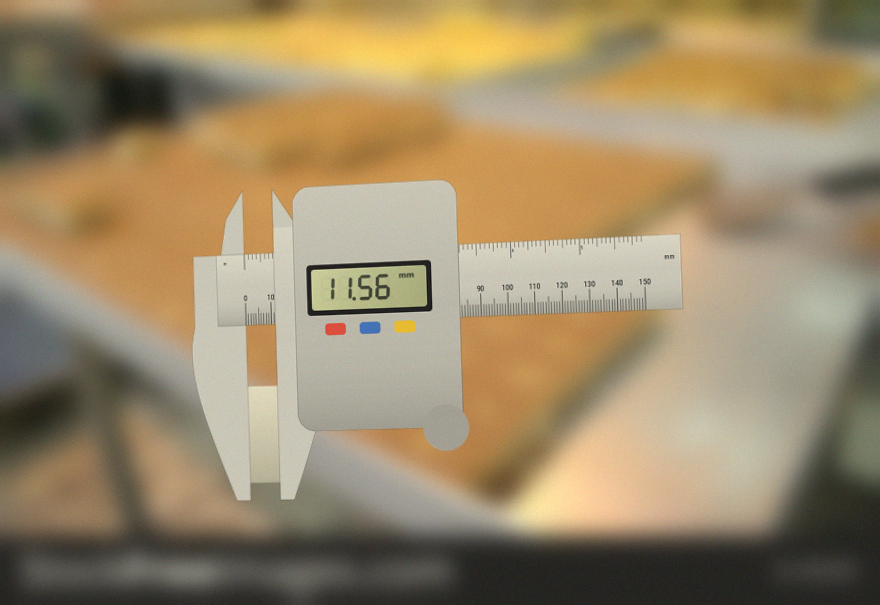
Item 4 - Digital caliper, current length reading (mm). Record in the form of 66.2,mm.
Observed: 11.56,mm
